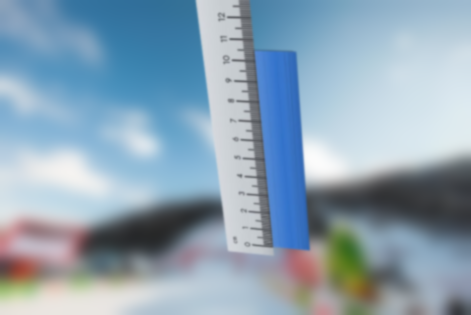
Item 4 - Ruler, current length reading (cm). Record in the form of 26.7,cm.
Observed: 10.5,cm
